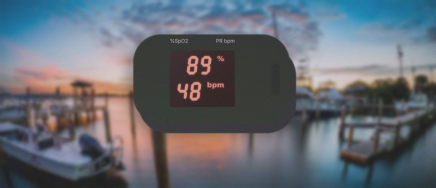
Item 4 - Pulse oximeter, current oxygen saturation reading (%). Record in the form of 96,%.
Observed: 89,%
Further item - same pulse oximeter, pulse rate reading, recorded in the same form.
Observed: 48,bpm
